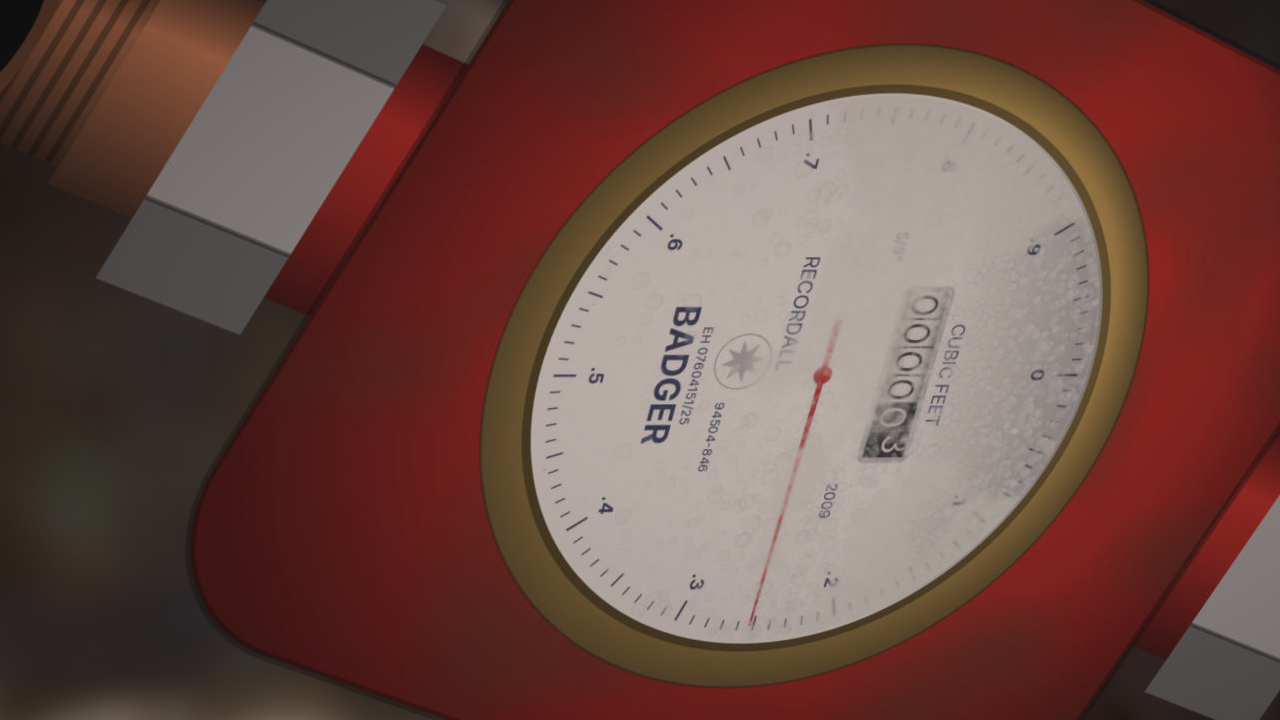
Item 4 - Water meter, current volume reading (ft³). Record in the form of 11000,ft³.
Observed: 3.25,ft³
